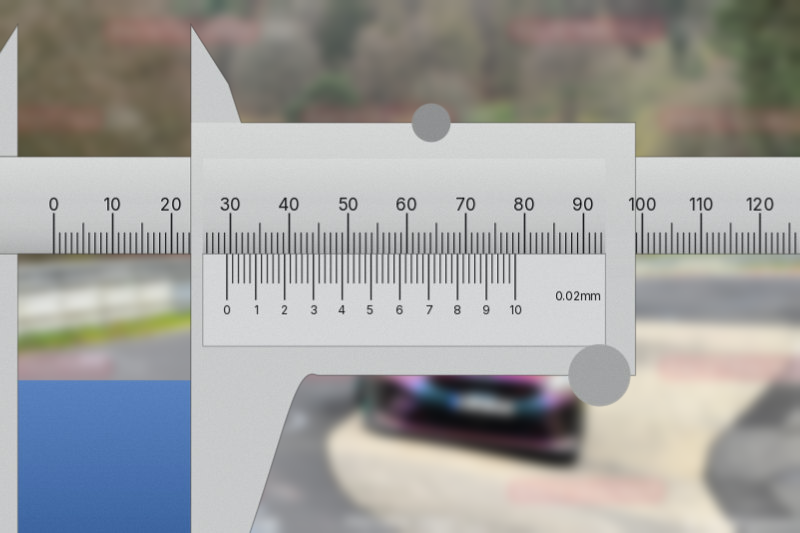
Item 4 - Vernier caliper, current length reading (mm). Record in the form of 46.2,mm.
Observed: 29.4,mm
